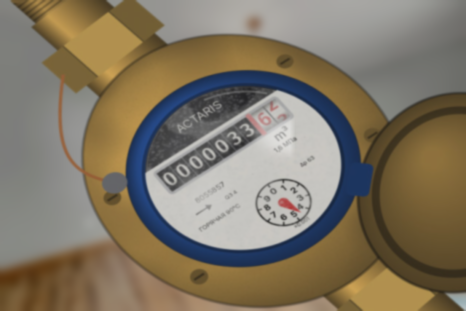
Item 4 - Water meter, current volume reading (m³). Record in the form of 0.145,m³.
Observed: 33.624,m³
